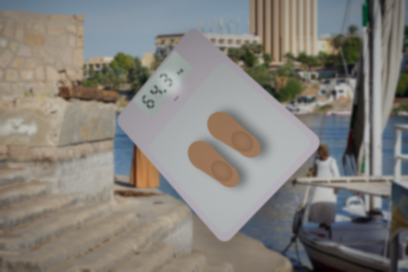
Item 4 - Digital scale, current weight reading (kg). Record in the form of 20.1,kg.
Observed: 64.3,kg
